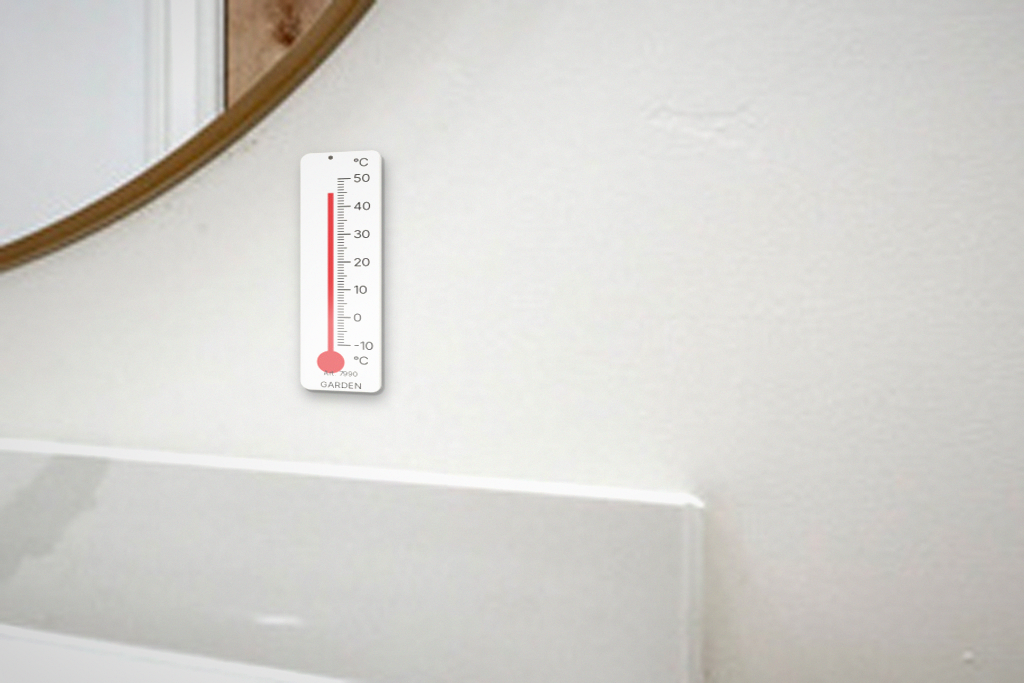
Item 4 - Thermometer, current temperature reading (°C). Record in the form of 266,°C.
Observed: 45,°C
